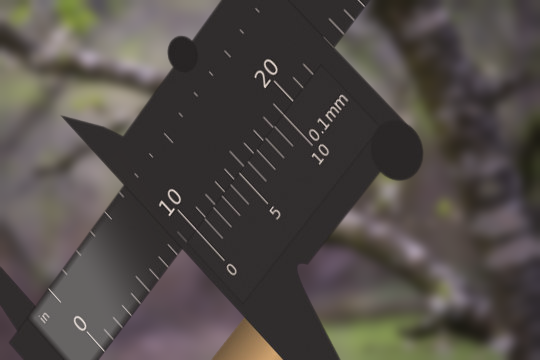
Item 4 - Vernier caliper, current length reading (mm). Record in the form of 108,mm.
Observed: 10.0,mm
